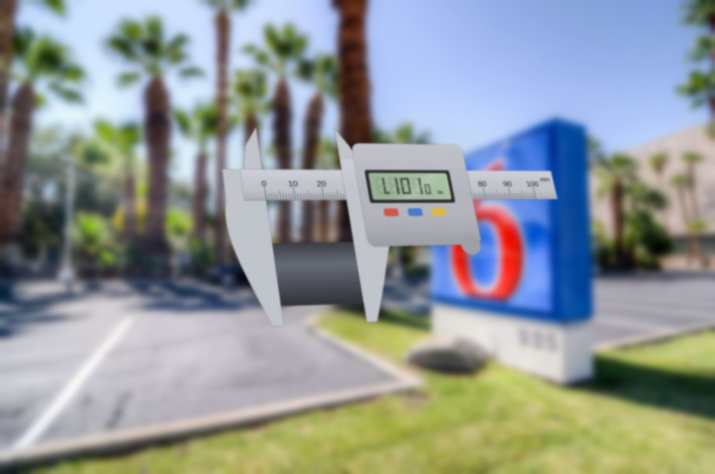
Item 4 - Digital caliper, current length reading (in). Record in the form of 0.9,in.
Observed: 1.1010,in
